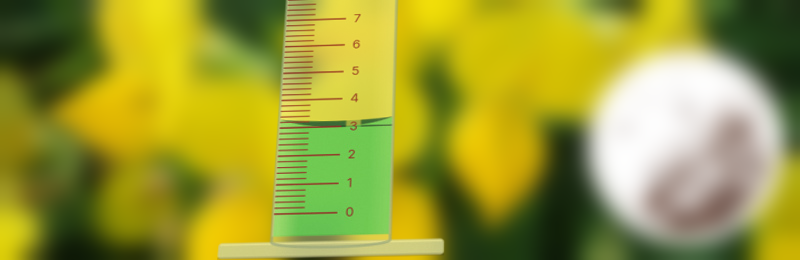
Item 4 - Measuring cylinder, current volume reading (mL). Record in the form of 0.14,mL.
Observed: 3,mL
